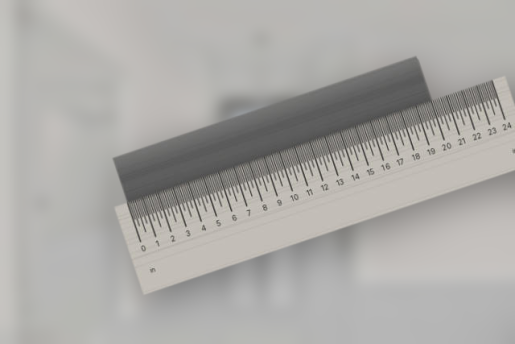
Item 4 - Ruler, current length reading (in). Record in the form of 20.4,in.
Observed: 20,in
